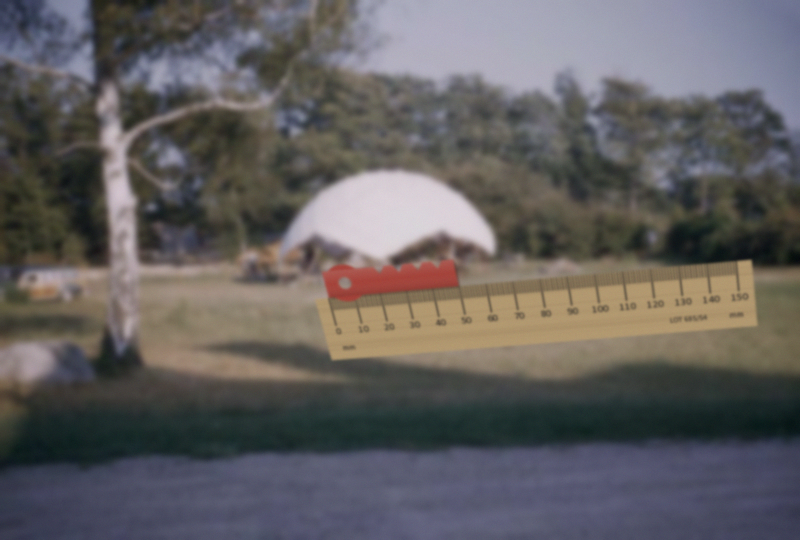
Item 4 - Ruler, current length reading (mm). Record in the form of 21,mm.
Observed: 50,mm
